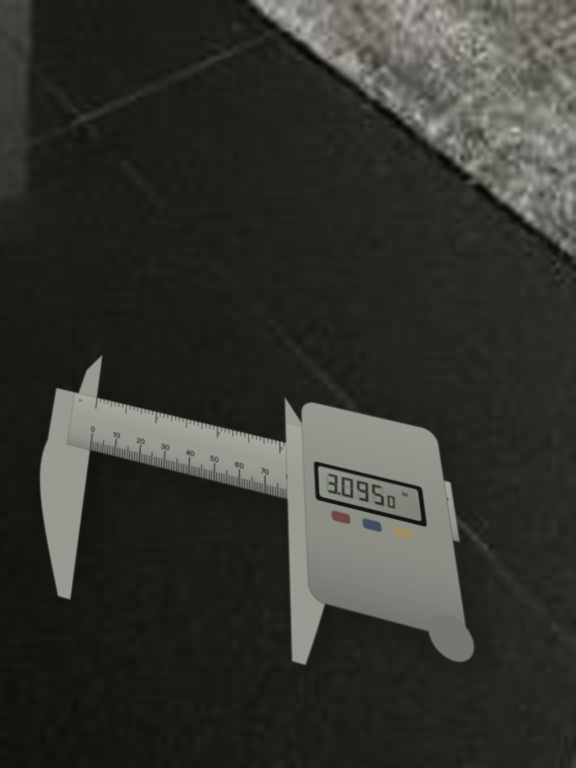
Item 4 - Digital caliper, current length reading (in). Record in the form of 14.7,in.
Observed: 3.0950,in
